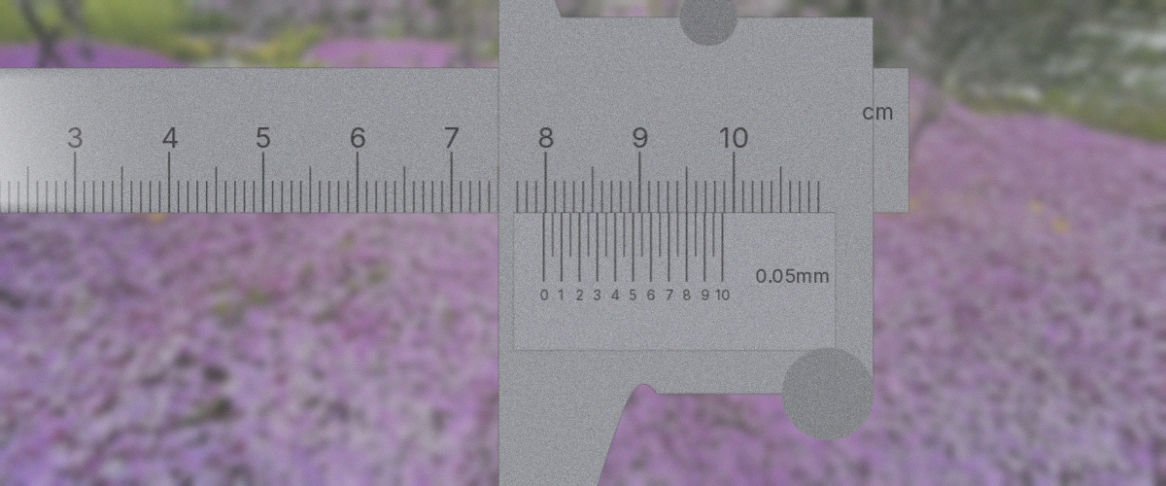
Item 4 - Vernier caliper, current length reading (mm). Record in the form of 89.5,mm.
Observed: 79.8,mm
